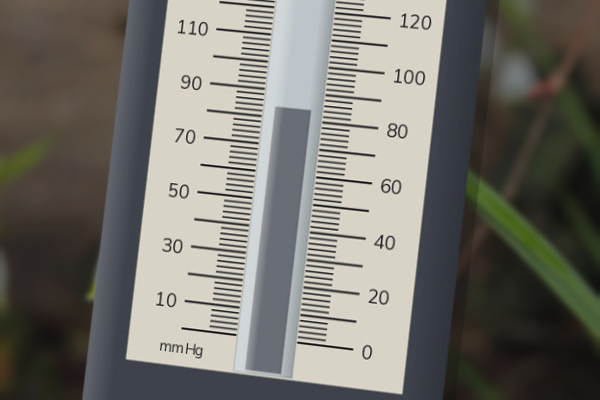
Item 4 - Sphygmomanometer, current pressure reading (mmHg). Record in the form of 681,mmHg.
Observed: 84,mmHg
